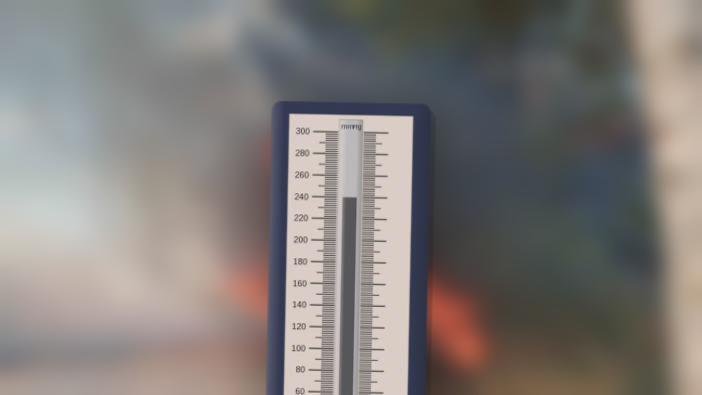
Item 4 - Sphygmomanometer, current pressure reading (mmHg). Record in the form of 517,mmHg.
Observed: 240,mmHg
